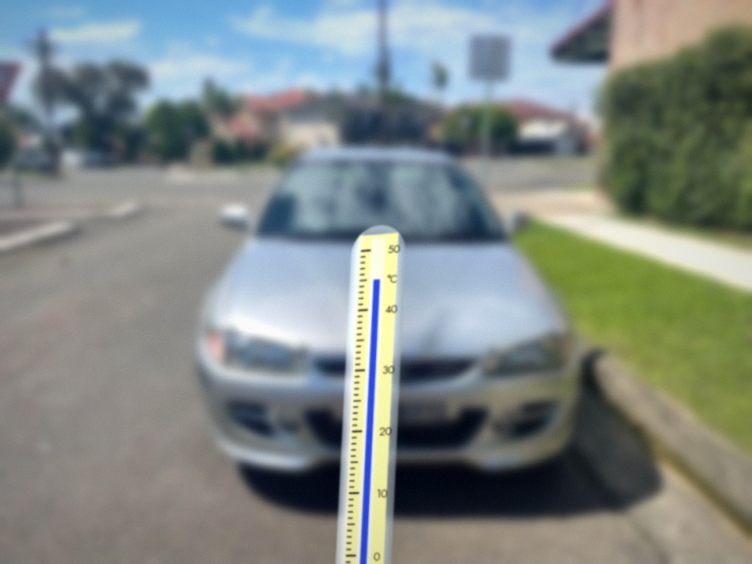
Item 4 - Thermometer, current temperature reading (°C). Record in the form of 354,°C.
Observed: 45,°C
